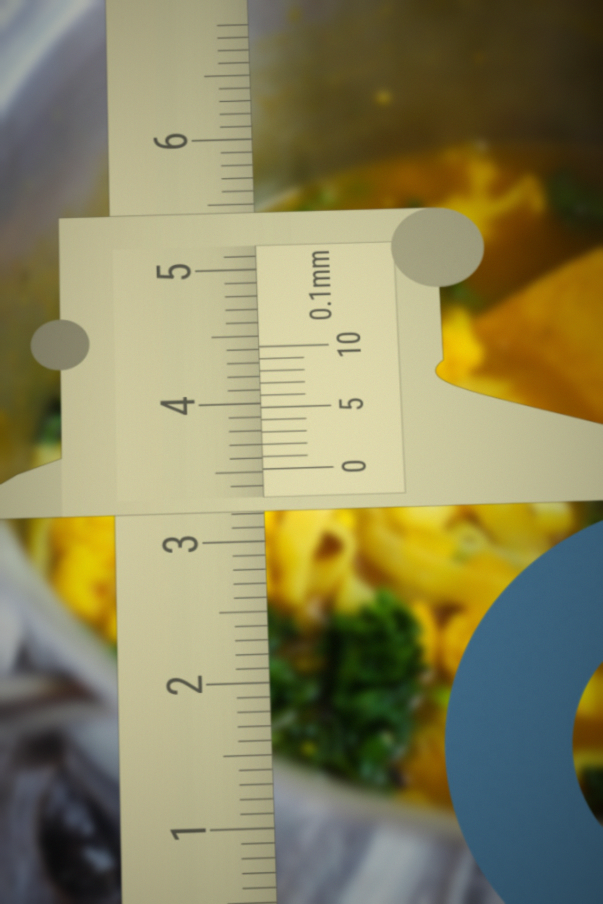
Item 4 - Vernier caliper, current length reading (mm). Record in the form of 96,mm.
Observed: 35.2,mm
